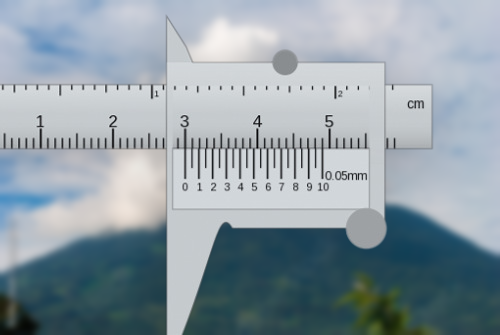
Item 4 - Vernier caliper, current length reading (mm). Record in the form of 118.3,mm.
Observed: 30.0,mm
